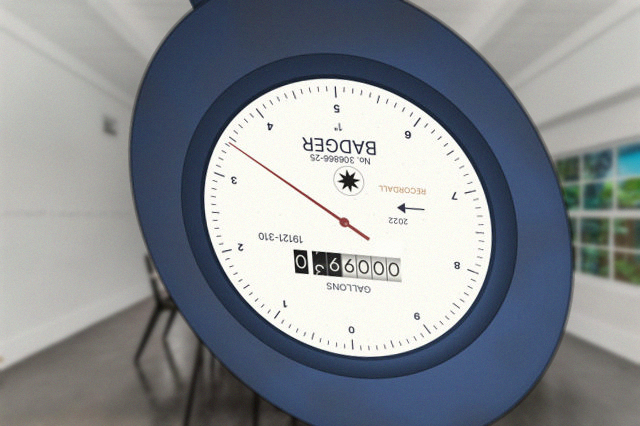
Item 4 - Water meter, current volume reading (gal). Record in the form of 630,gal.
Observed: 9933.4,gal
